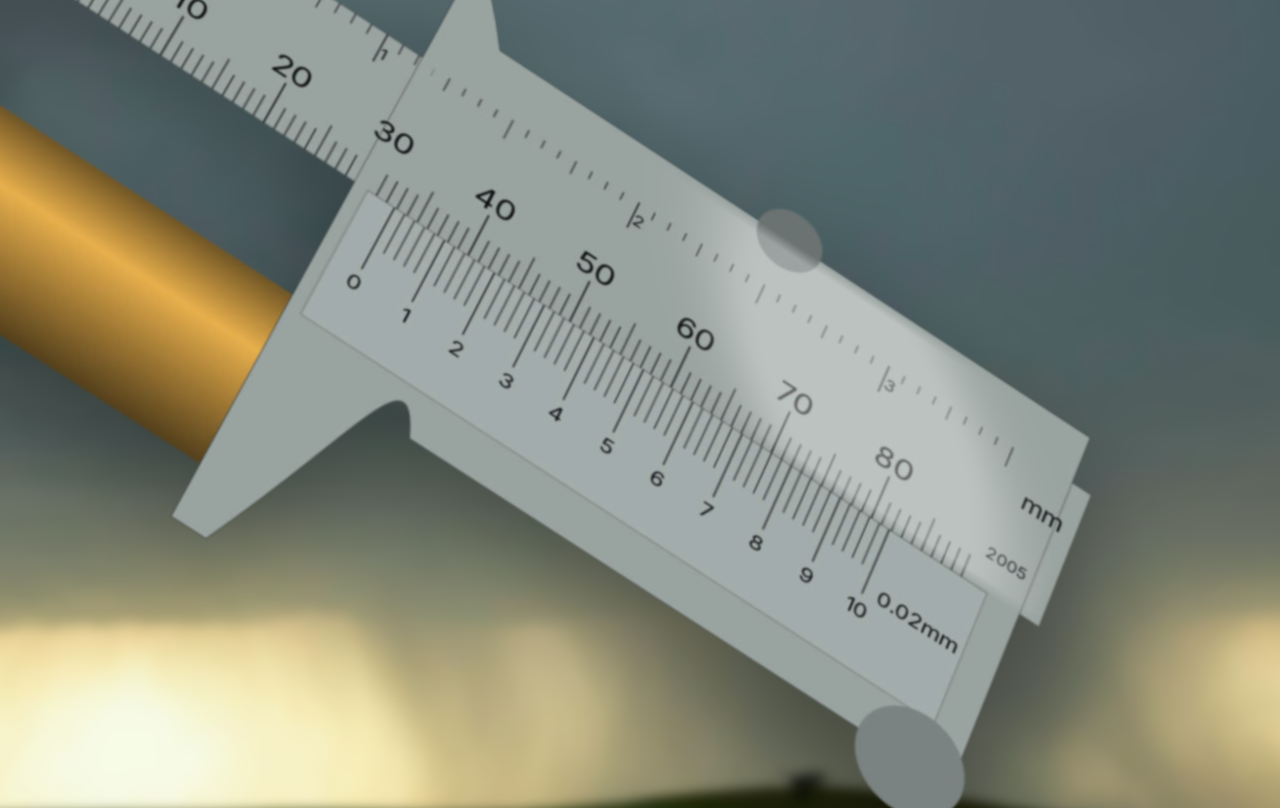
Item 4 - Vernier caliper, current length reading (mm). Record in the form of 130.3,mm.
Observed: 32.8,mm
